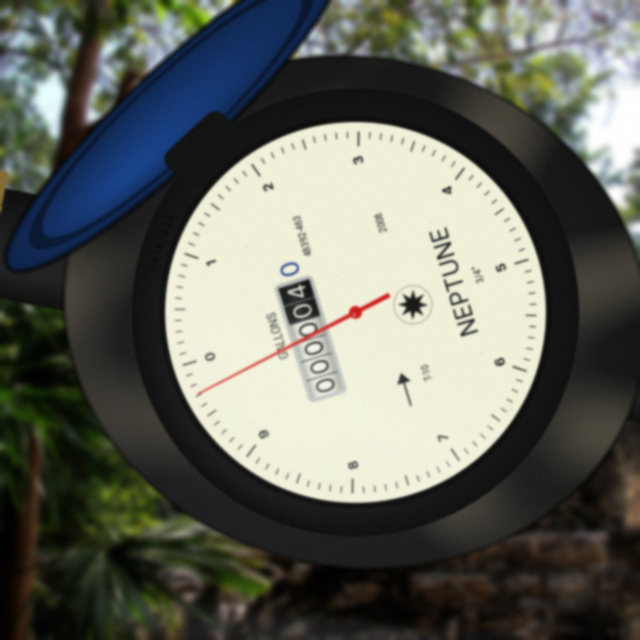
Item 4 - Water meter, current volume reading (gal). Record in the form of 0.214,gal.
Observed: 39.7,gal
